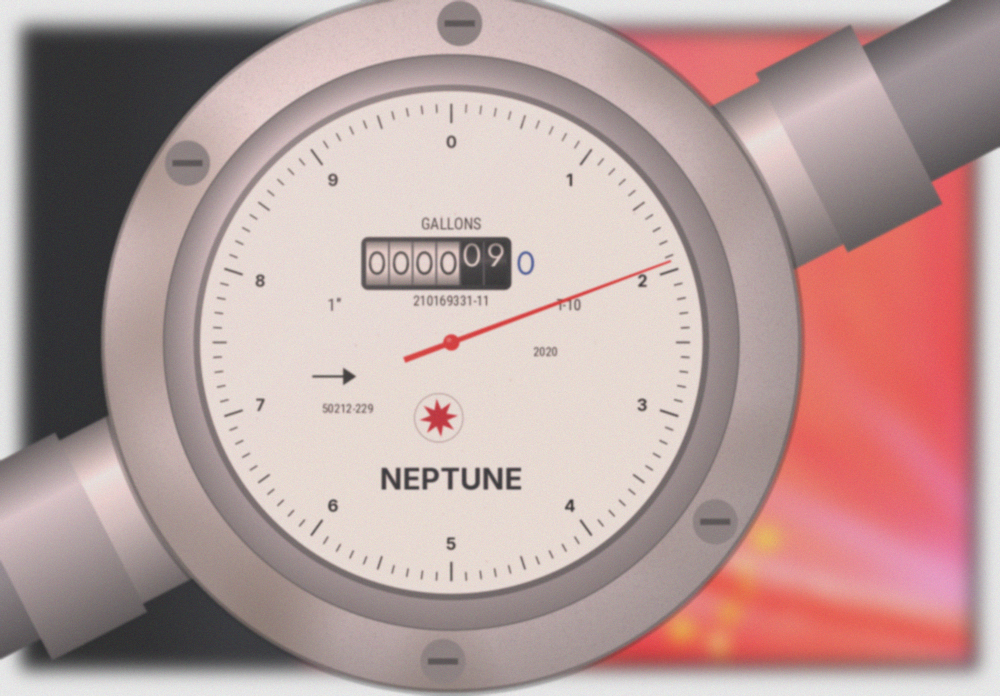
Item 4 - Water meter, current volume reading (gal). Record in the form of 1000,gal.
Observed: 91.9,gal
